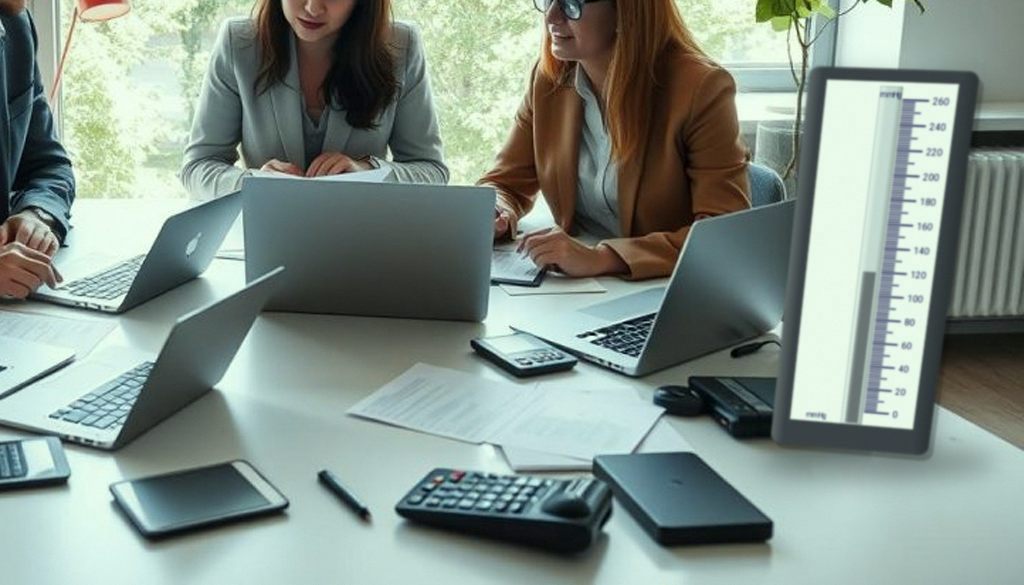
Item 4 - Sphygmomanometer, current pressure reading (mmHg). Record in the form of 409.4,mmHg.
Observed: 120,mmHg
